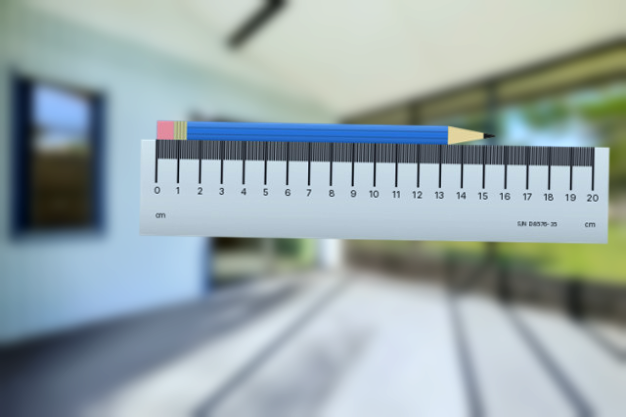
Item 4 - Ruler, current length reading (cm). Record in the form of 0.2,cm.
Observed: 15.5,cm
